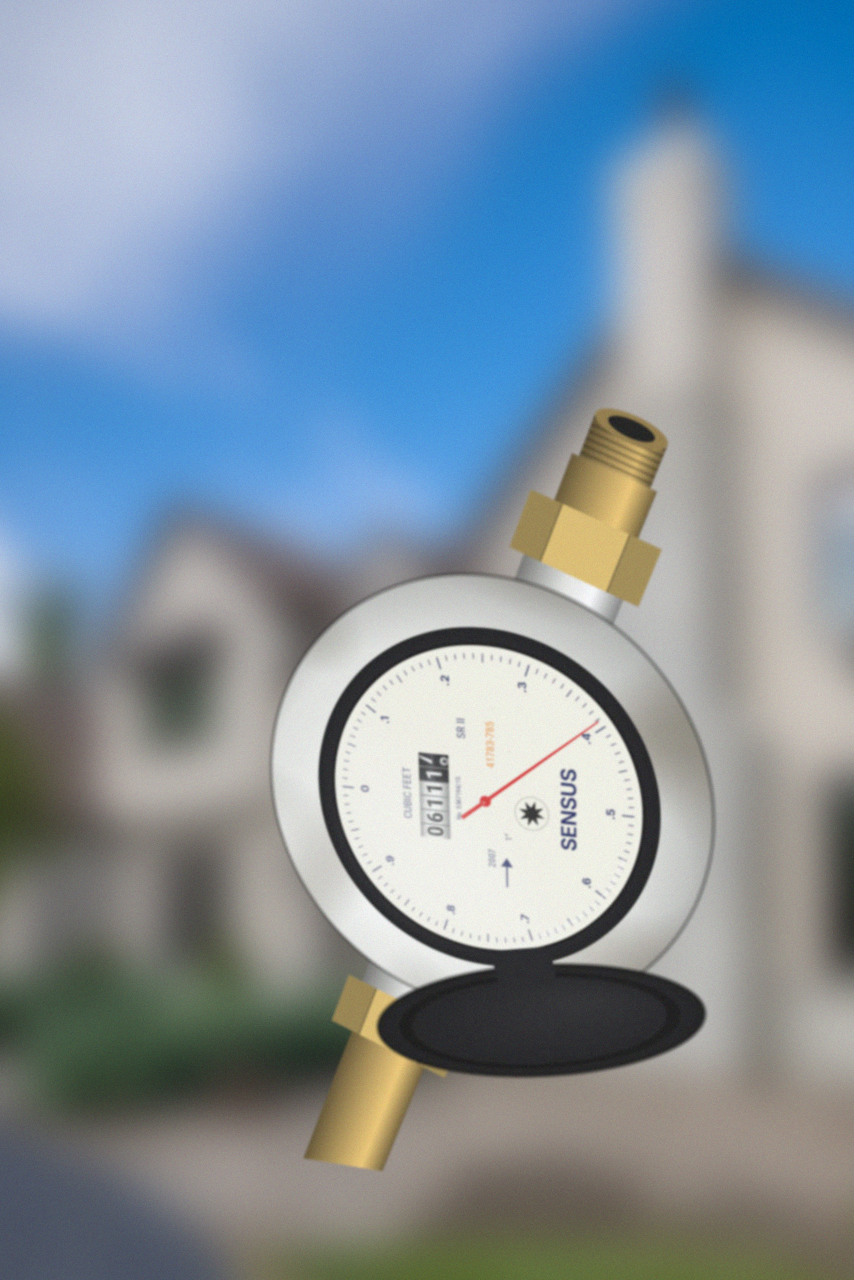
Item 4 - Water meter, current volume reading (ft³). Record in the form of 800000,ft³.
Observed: 61117.39,ft³
